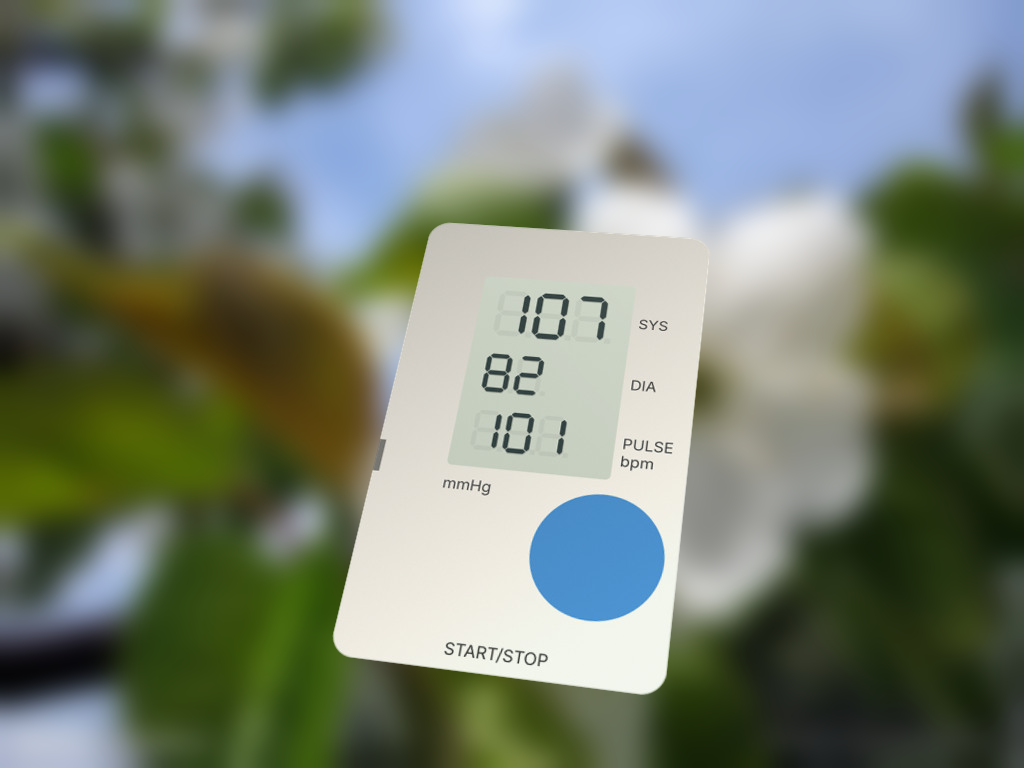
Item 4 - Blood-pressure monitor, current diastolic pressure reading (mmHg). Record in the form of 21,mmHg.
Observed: 82,mmHg
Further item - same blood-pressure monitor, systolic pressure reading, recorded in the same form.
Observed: 107,mmHg
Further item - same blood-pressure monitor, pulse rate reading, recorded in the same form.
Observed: 101,bpm
